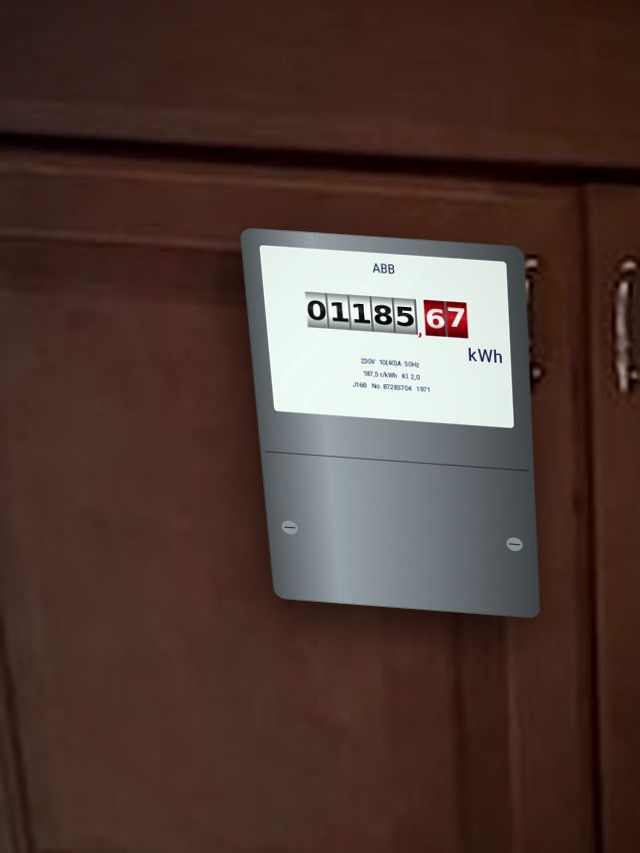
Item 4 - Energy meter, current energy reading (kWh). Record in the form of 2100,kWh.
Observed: 1185.67,kWh
